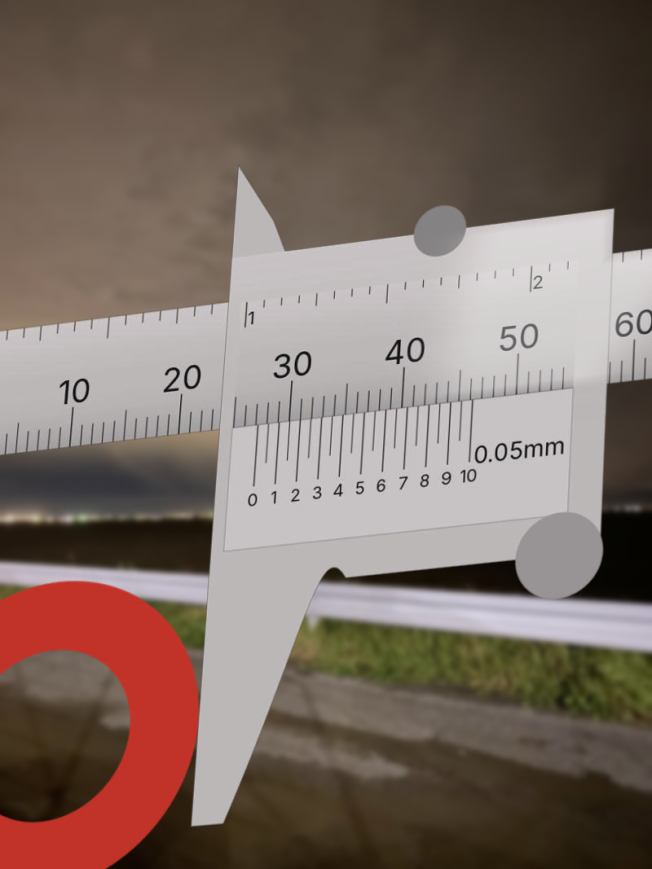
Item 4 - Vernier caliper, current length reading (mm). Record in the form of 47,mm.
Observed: 27.2,mm
